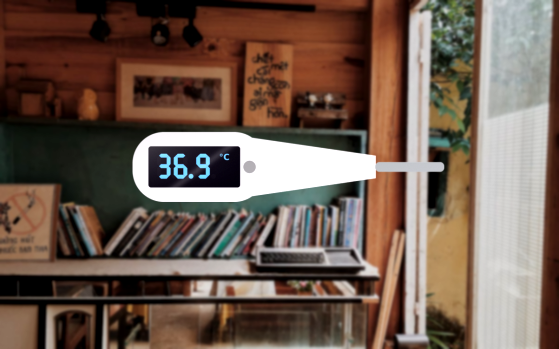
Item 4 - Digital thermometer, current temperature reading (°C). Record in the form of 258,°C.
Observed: 36.9,°C
